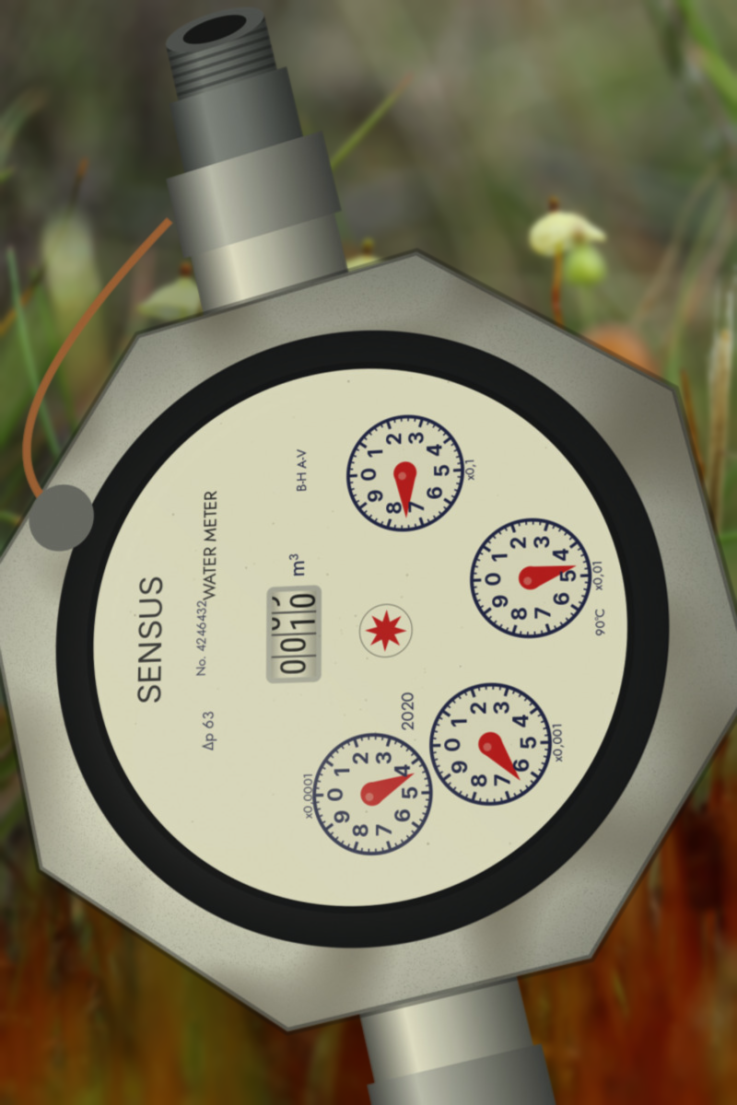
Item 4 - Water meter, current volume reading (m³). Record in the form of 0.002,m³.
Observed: 9.7464,m³
